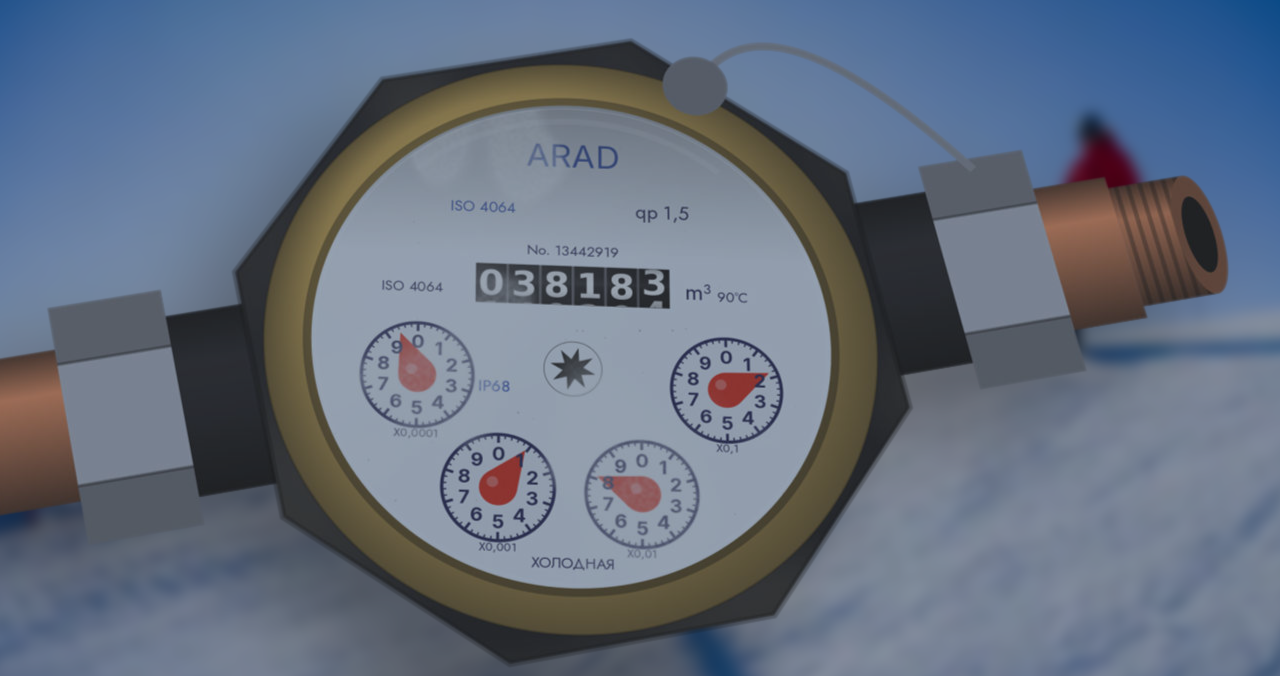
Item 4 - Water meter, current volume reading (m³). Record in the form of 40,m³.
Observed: 38183.1809,m³
